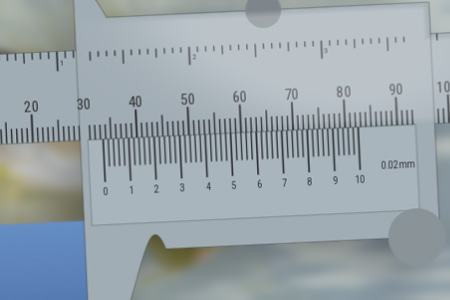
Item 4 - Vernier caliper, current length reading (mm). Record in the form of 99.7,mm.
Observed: 33.5,mm
